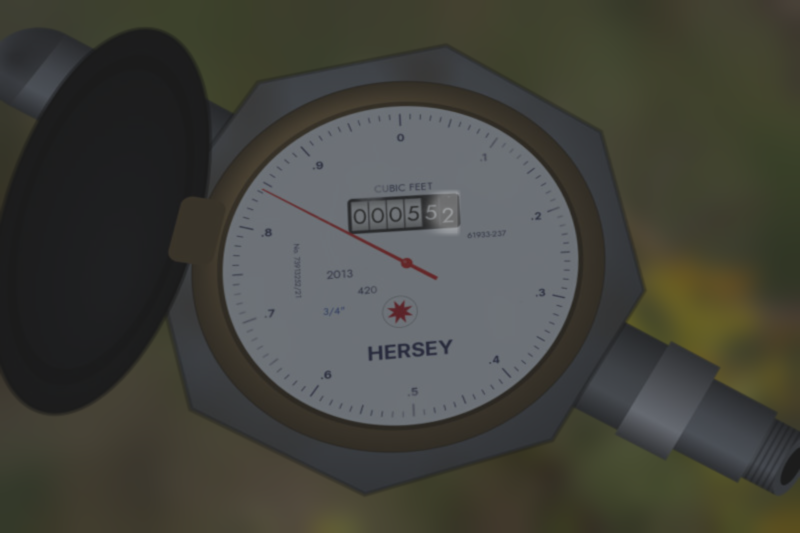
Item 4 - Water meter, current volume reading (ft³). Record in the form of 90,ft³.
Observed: 551.84,ft³
